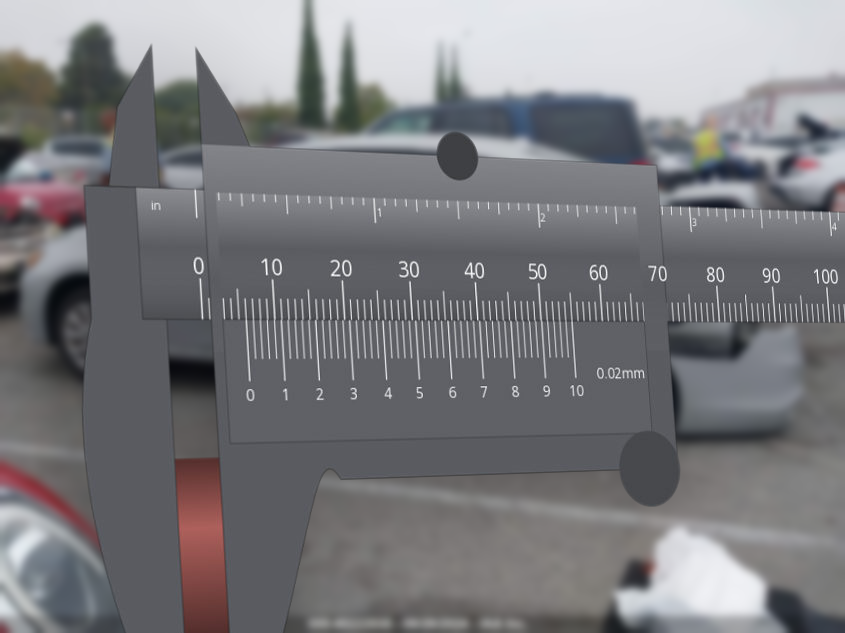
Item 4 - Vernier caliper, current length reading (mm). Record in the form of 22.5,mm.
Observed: 6.0,mm
